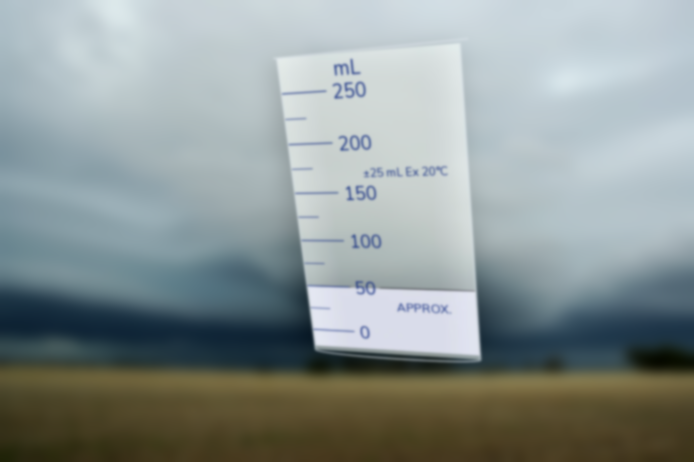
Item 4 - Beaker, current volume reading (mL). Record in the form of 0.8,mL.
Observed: 50,mL
